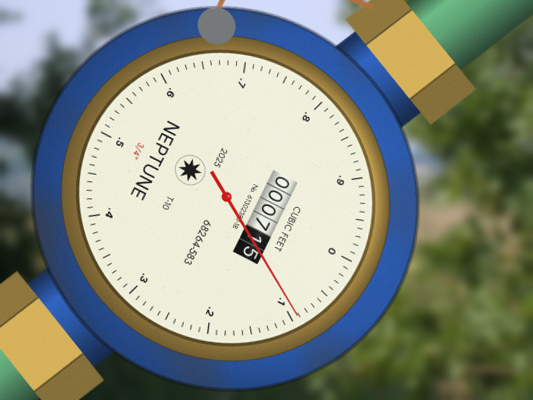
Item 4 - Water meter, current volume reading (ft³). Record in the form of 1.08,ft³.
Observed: 715.09,ft³
